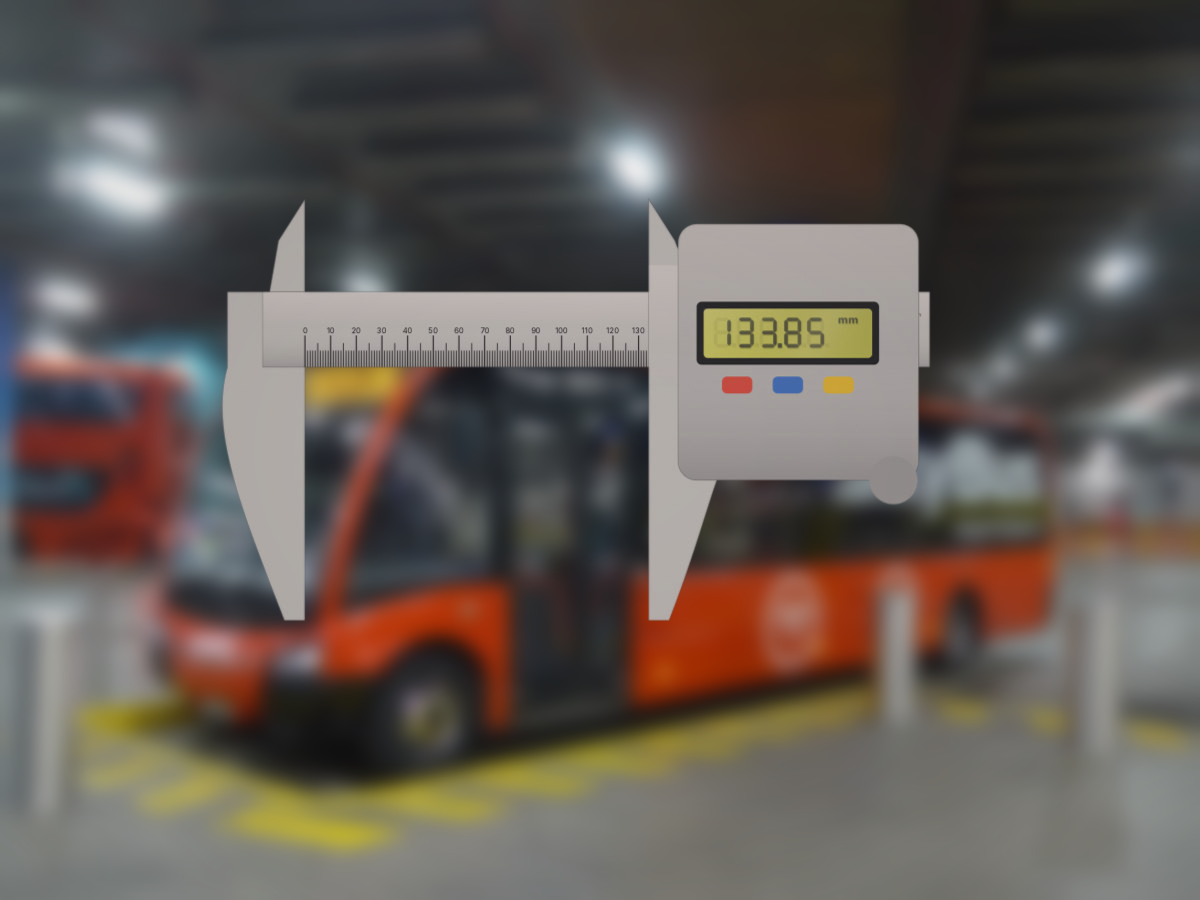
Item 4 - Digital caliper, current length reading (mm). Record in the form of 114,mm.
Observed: 133.85,mm
